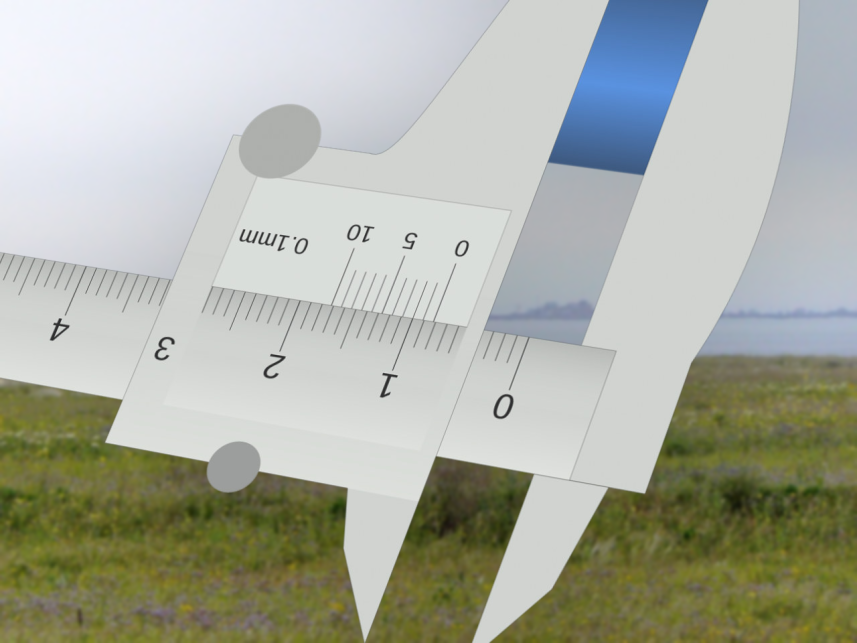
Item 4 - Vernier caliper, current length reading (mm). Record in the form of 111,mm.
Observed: 8.2,mm
